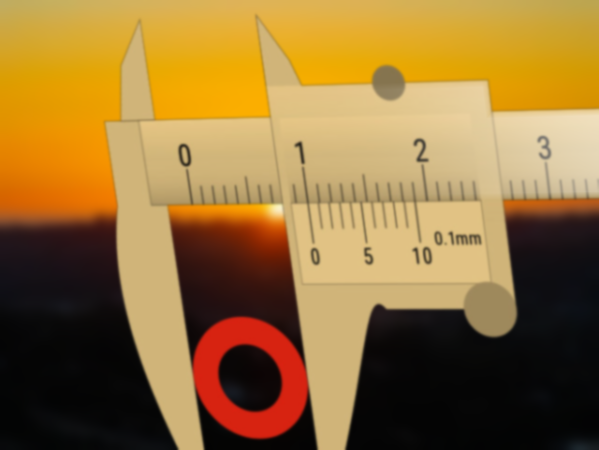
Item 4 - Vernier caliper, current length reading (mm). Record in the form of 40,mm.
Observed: 10.0,mm
